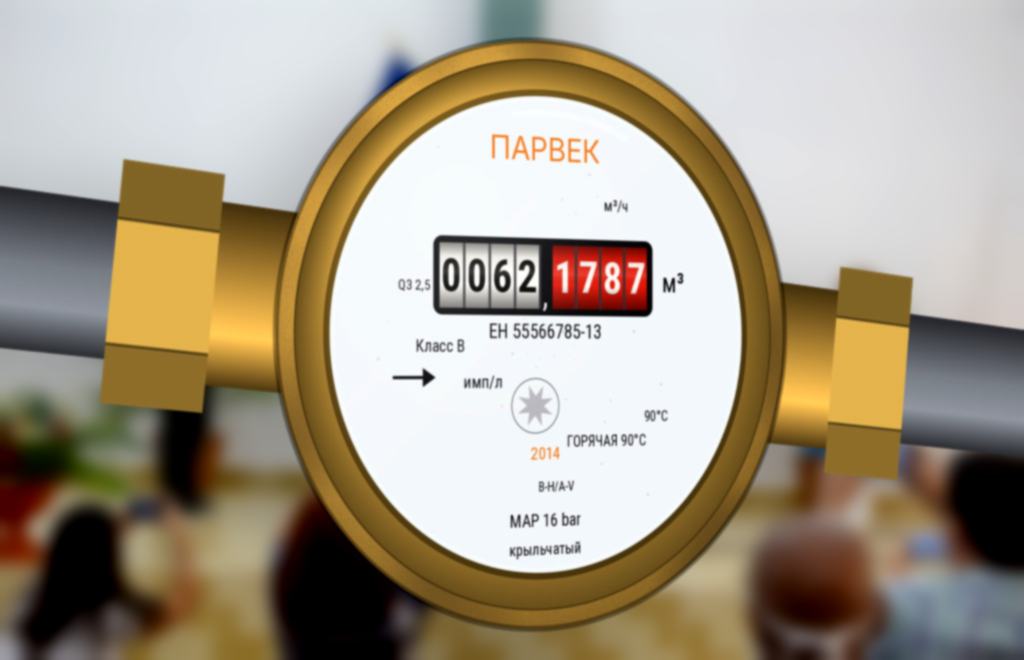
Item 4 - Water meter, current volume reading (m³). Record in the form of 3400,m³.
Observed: 62.1787,m³
